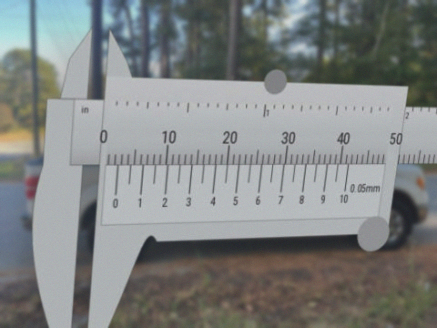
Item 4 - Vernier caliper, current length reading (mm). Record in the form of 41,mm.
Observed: 2.5,mm
